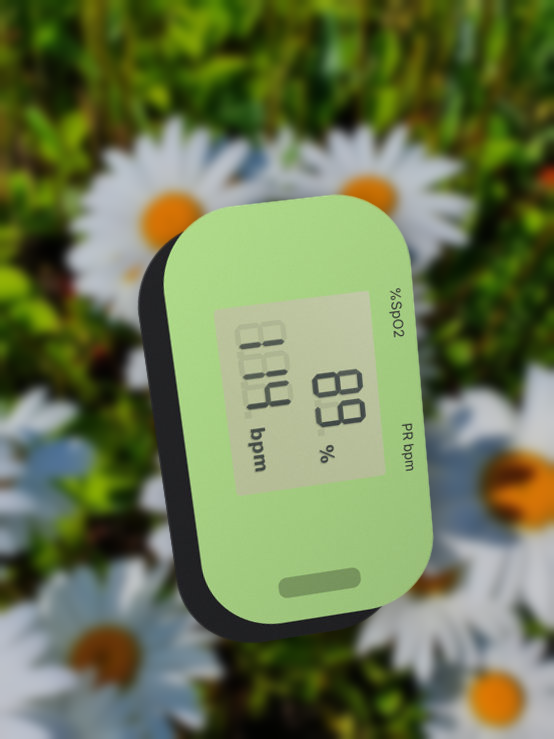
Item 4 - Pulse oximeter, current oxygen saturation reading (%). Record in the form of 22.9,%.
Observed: 89,%
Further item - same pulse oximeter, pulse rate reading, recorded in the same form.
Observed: 114,bpm
